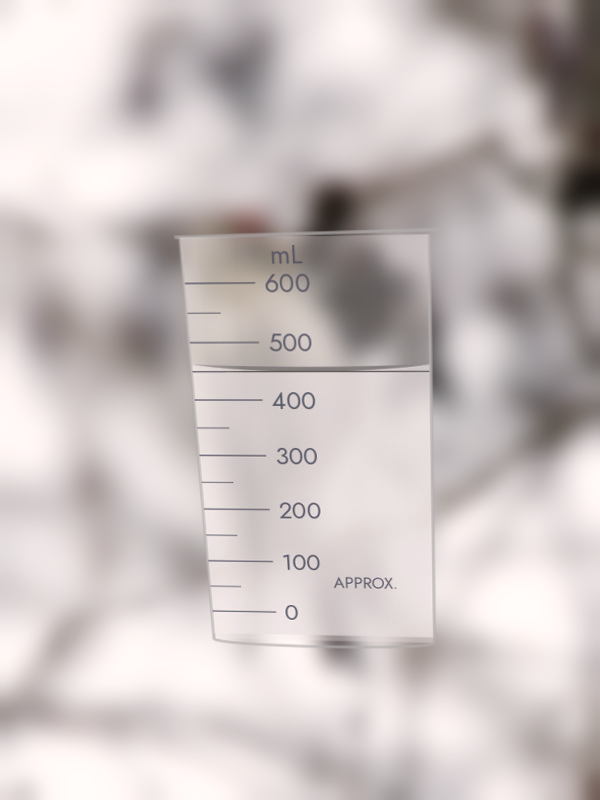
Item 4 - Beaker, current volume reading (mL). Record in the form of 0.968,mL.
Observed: 450,mL
